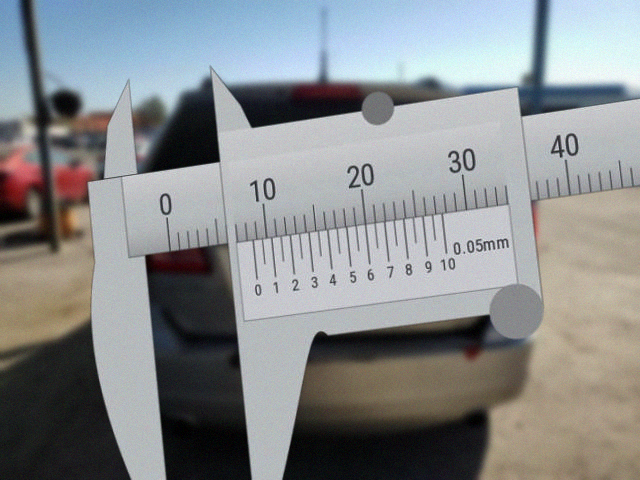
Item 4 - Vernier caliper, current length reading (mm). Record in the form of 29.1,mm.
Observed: 8.6,mm
